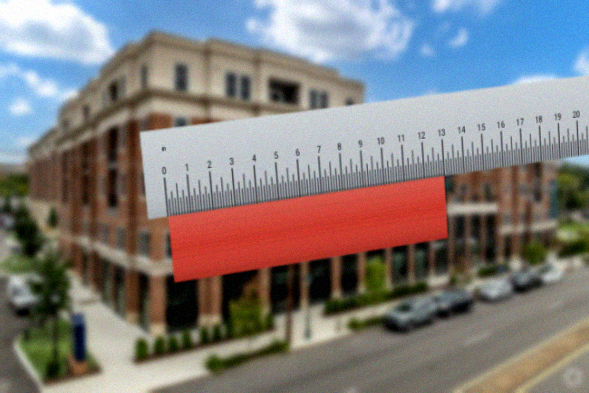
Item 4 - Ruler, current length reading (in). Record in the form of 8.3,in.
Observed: 13,in
